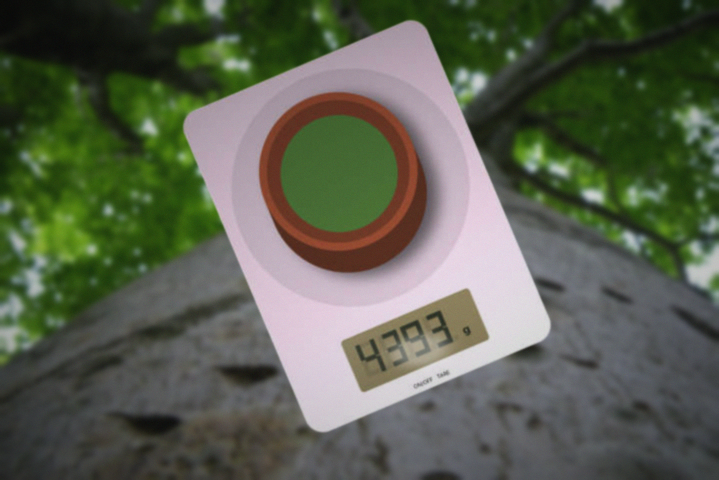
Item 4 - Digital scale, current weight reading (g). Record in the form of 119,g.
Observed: 4393,g
